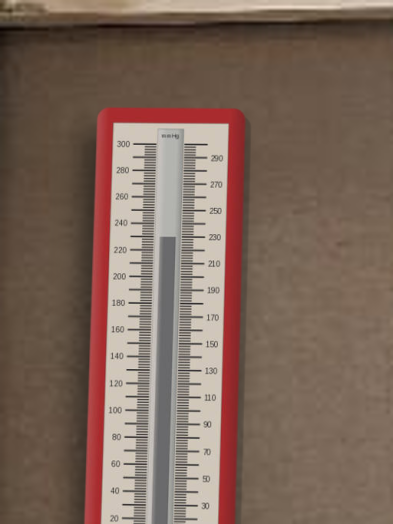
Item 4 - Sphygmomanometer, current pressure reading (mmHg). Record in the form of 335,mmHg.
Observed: 230,mmHg
